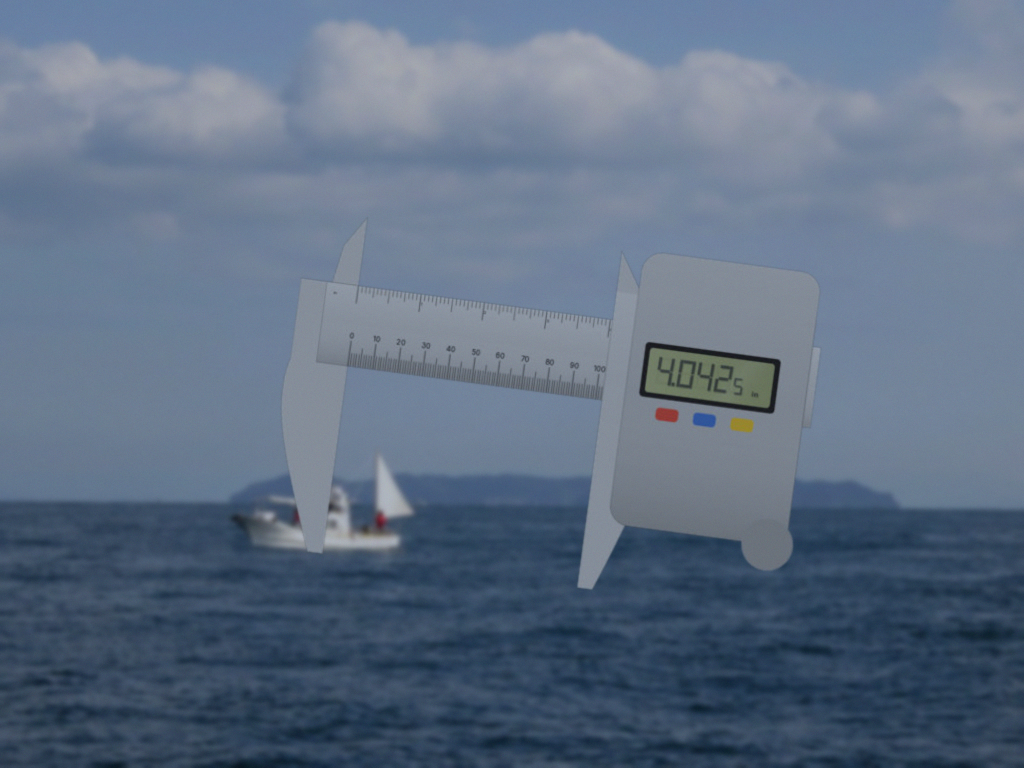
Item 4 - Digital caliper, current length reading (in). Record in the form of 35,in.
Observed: 4.0425,in
